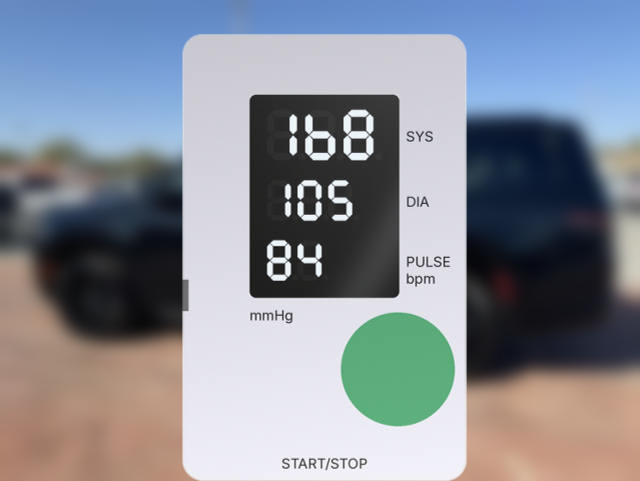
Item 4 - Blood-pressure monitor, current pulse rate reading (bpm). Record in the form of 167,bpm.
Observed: 84,bpm
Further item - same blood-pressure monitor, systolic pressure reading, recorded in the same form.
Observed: 168,mmHg
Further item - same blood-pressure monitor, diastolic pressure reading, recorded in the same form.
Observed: 105,mmHg
